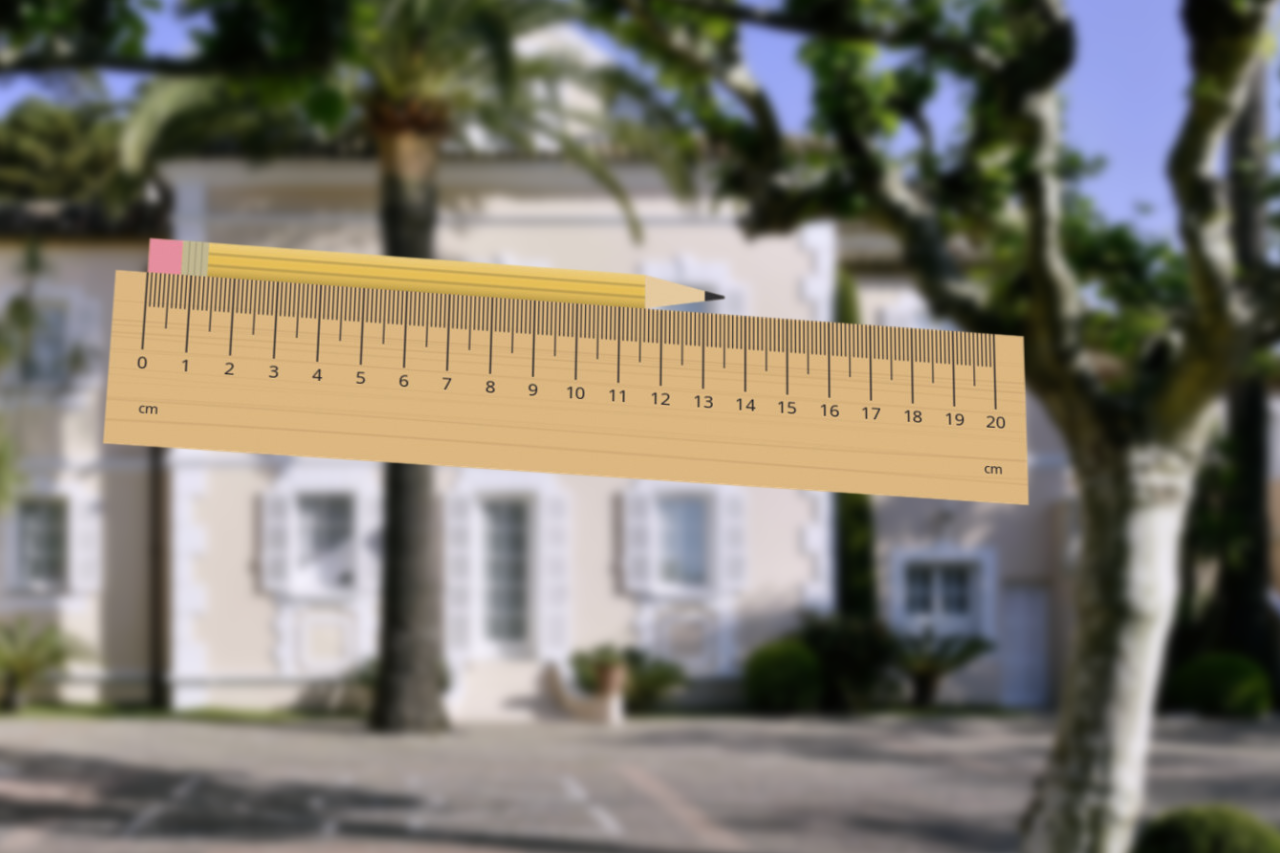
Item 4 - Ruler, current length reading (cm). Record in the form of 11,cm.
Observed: 13.5,cm
